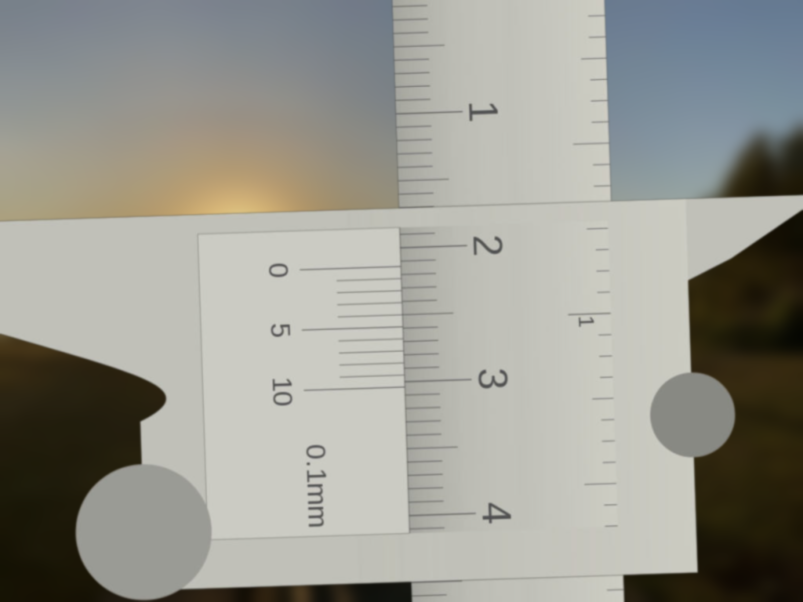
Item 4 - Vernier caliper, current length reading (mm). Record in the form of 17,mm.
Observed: 21.4,mm
